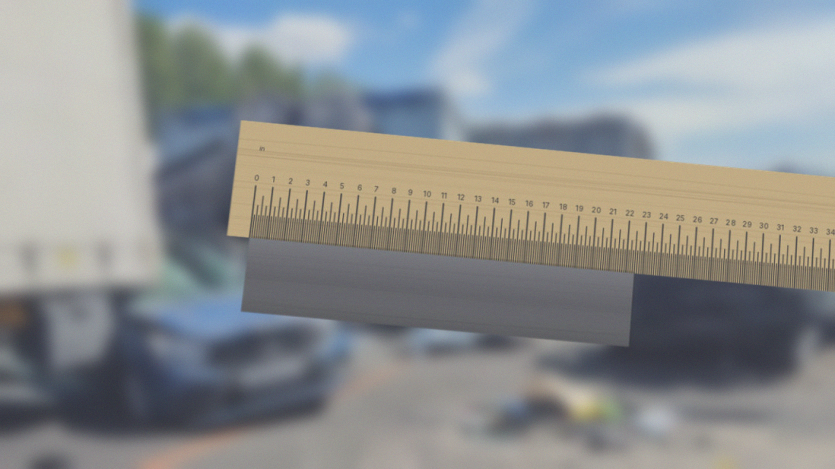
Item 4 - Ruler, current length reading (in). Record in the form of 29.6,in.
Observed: 22.5,in
